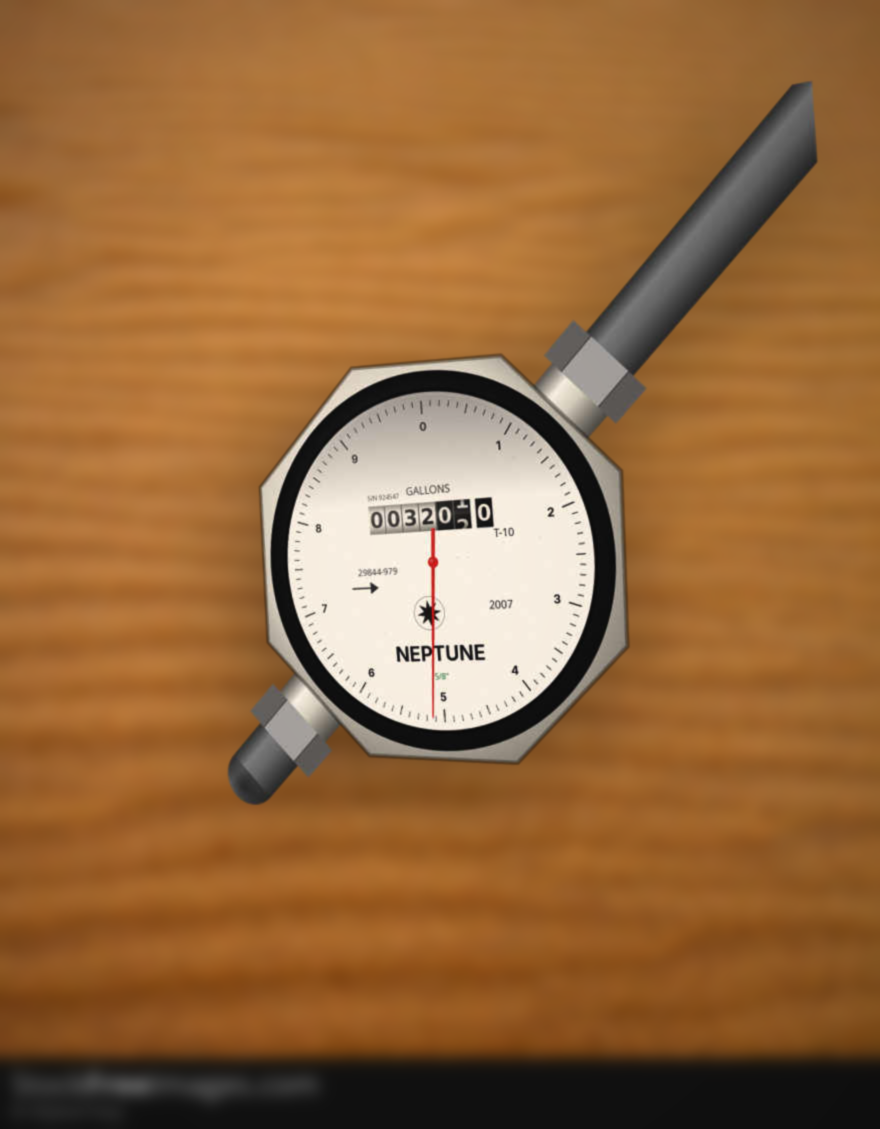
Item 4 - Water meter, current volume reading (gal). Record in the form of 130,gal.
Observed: 32015.1,gal
